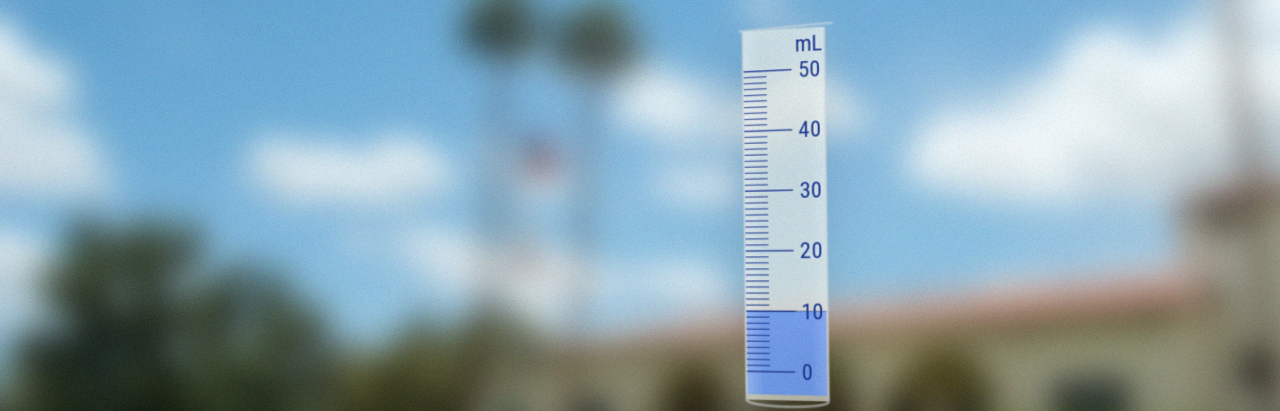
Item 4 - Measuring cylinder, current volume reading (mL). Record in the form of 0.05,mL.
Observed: 10,mL
